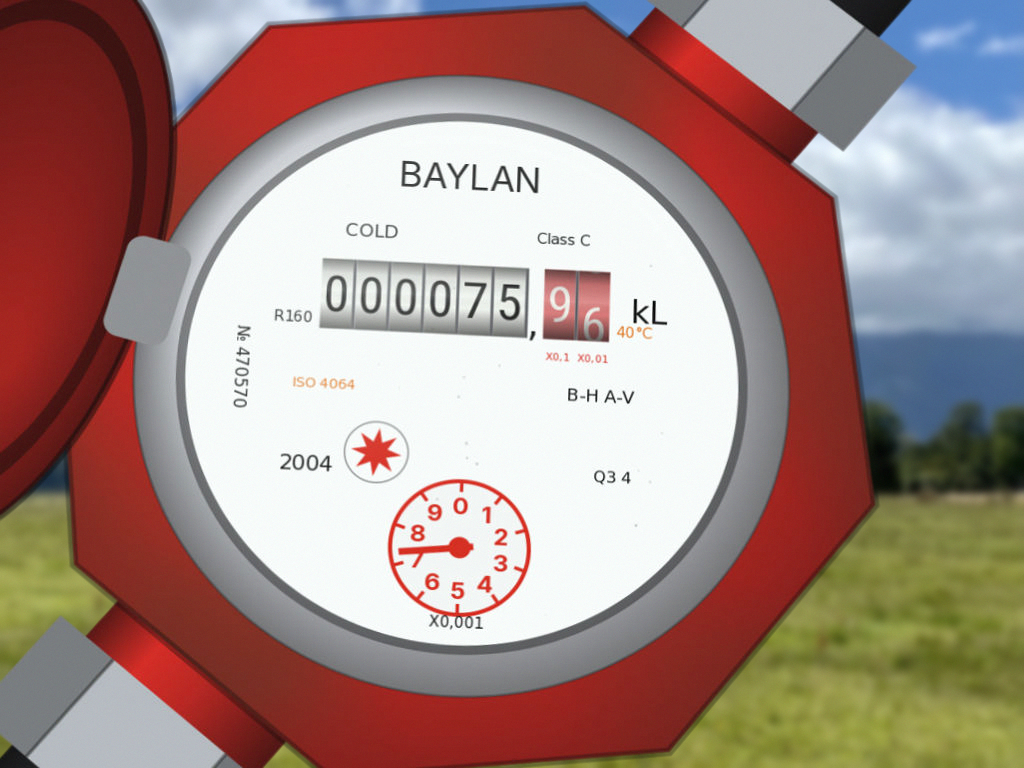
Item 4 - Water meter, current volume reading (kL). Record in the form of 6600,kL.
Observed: 75.957,kL
